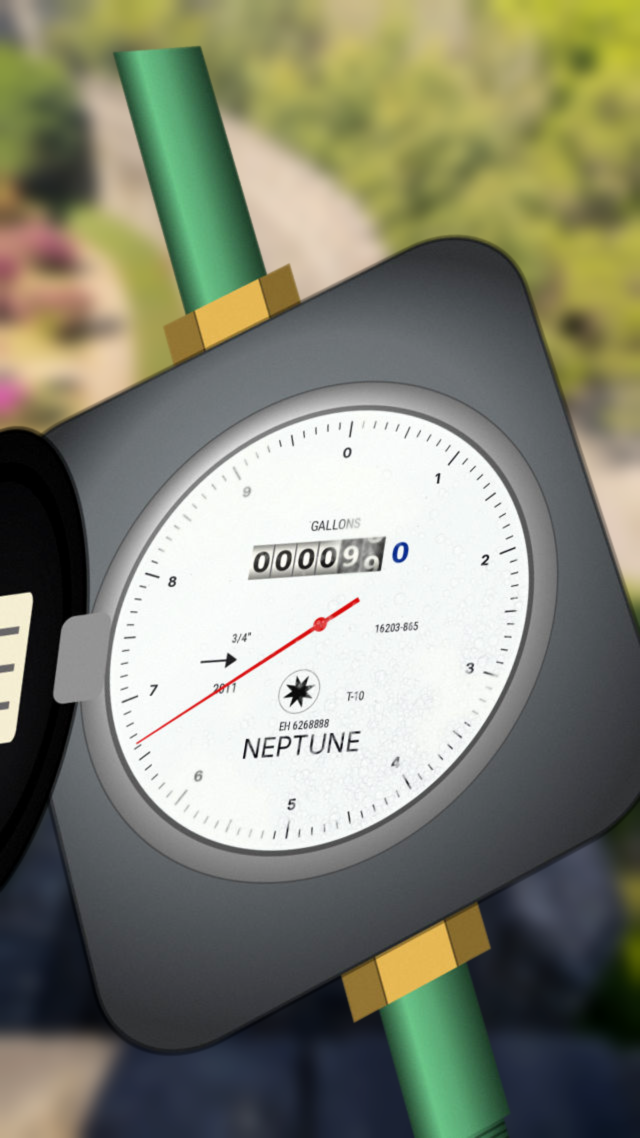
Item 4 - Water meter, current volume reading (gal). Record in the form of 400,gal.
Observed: 986.6,gal
